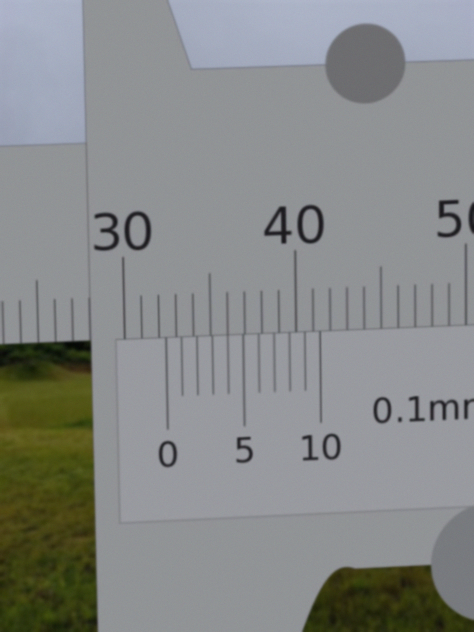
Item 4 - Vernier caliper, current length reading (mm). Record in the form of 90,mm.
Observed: 32.4,mm
